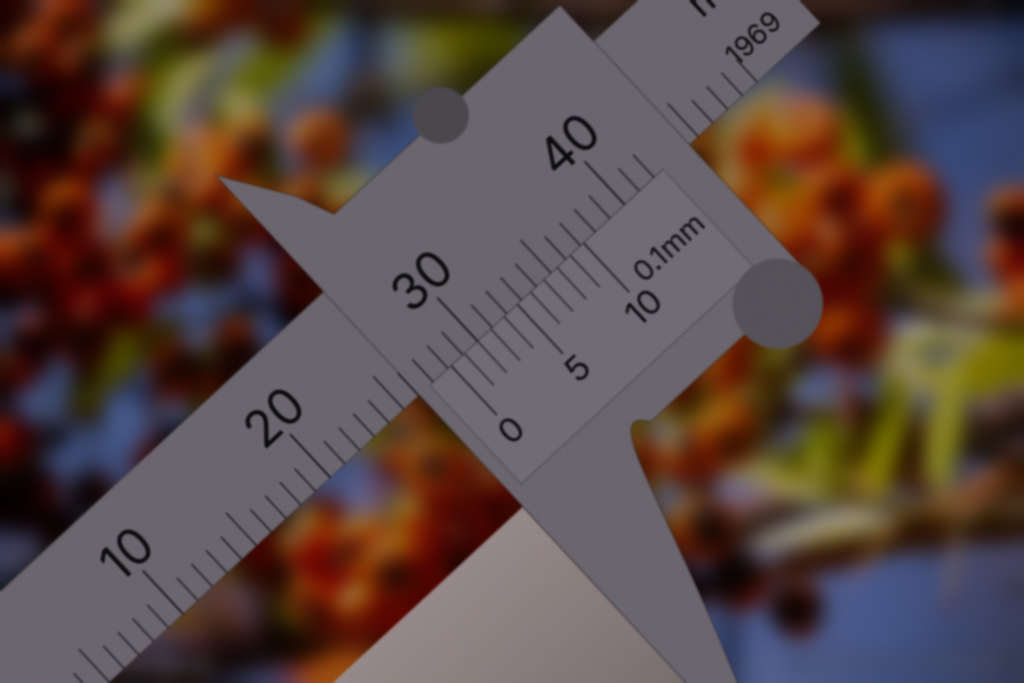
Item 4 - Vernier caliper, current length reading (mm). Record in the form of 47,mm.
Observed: 28.2,mm
